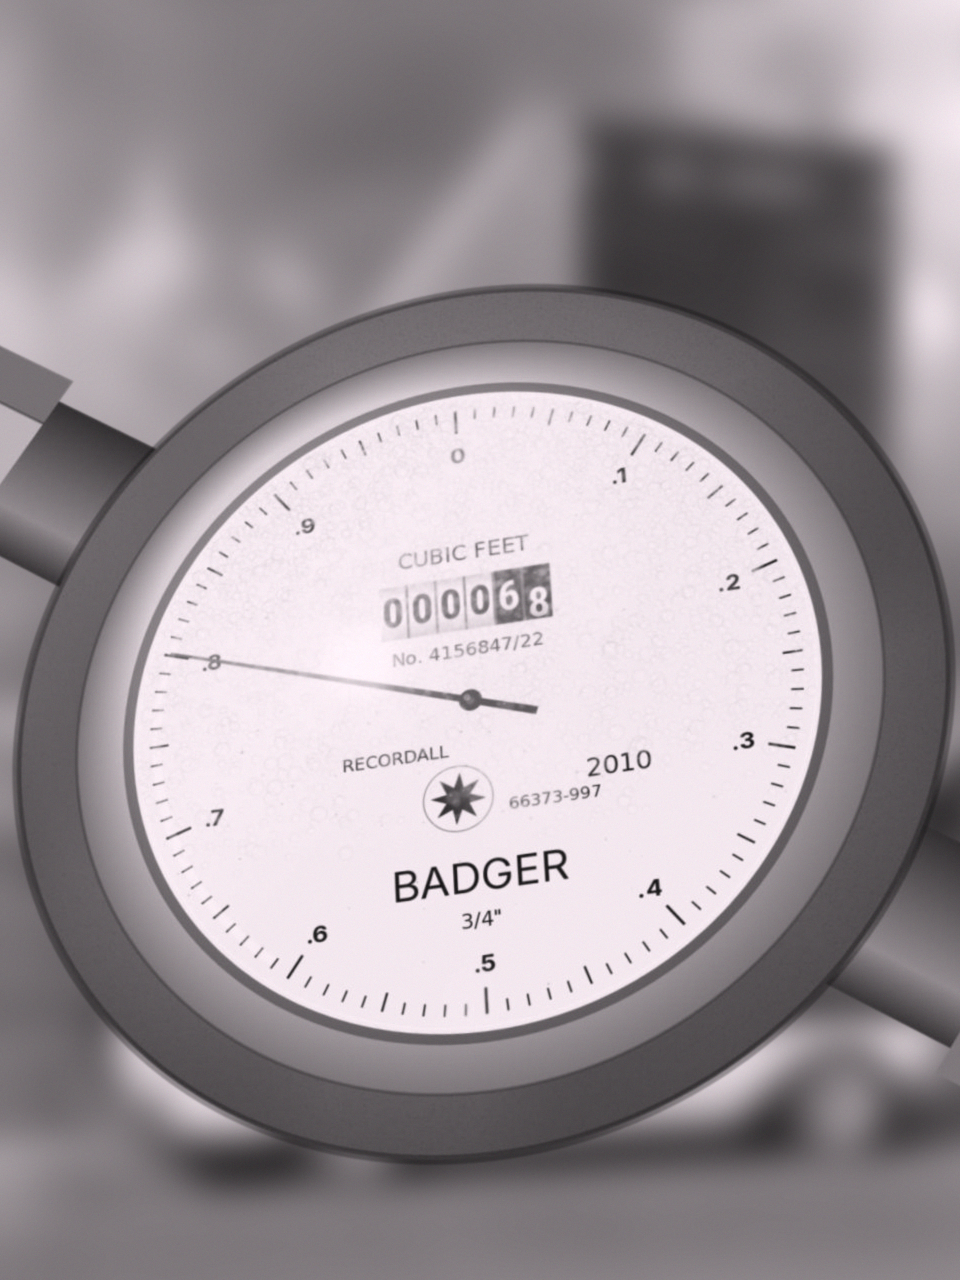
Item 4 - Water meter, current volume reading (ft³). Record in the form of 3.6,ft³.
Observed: 67.80,ft³
